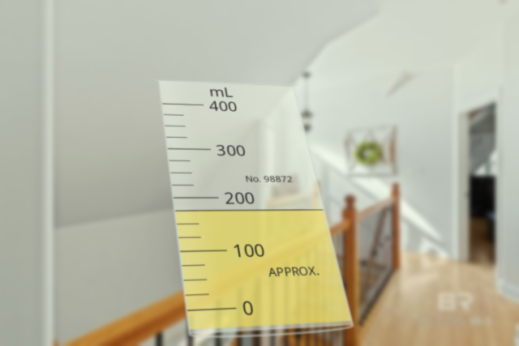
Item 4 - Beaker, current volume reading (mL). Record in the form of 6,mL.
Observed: 175,mL
